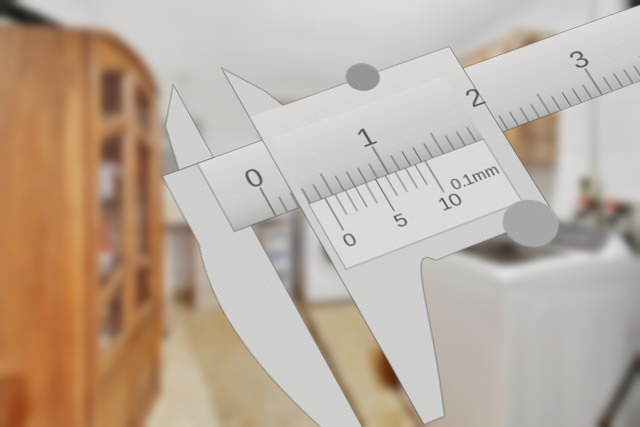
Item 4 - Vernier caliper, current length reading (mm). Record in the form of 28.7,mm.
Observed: 4.3,mm
